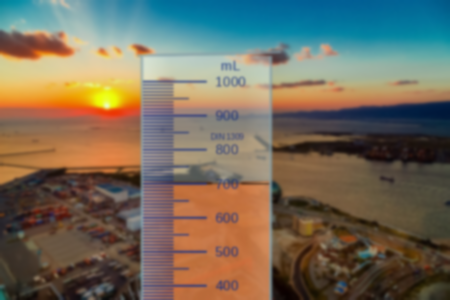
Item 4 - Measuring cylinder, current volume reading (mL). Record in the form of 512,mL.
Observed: 700,mL
